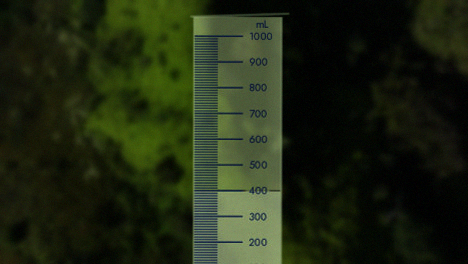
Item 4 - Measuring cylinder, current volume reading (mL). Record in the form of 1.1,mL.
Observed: 400,mL
